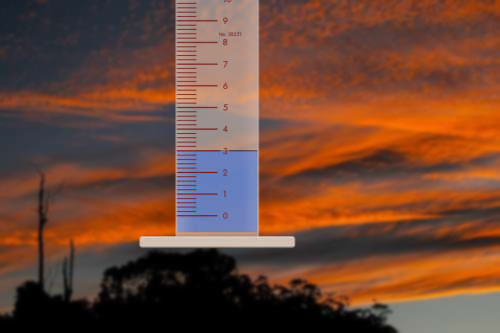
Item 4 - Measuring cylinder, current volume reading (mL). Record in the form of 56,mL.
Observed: 3,mL
